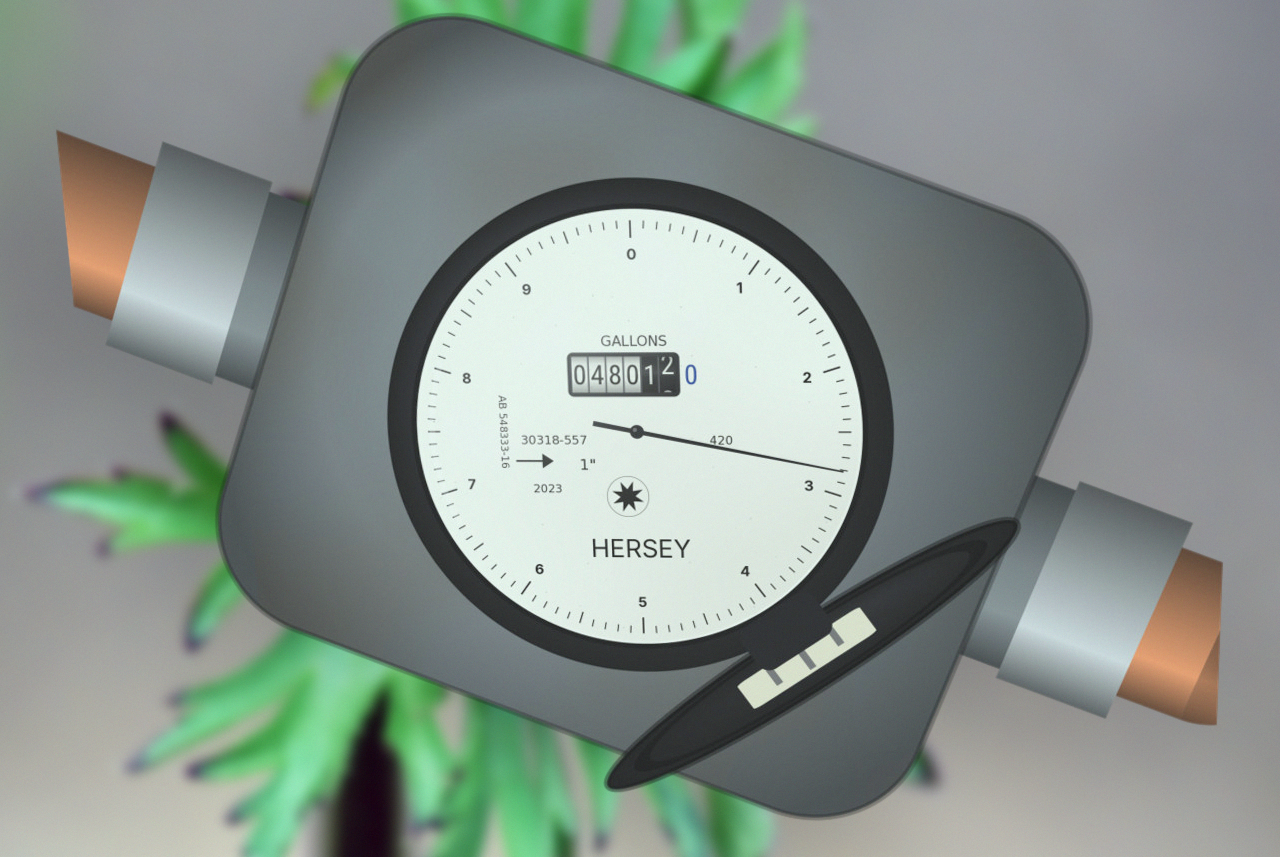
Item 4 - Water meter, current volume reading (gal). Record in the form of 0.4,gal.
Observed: 480122.8,gal
